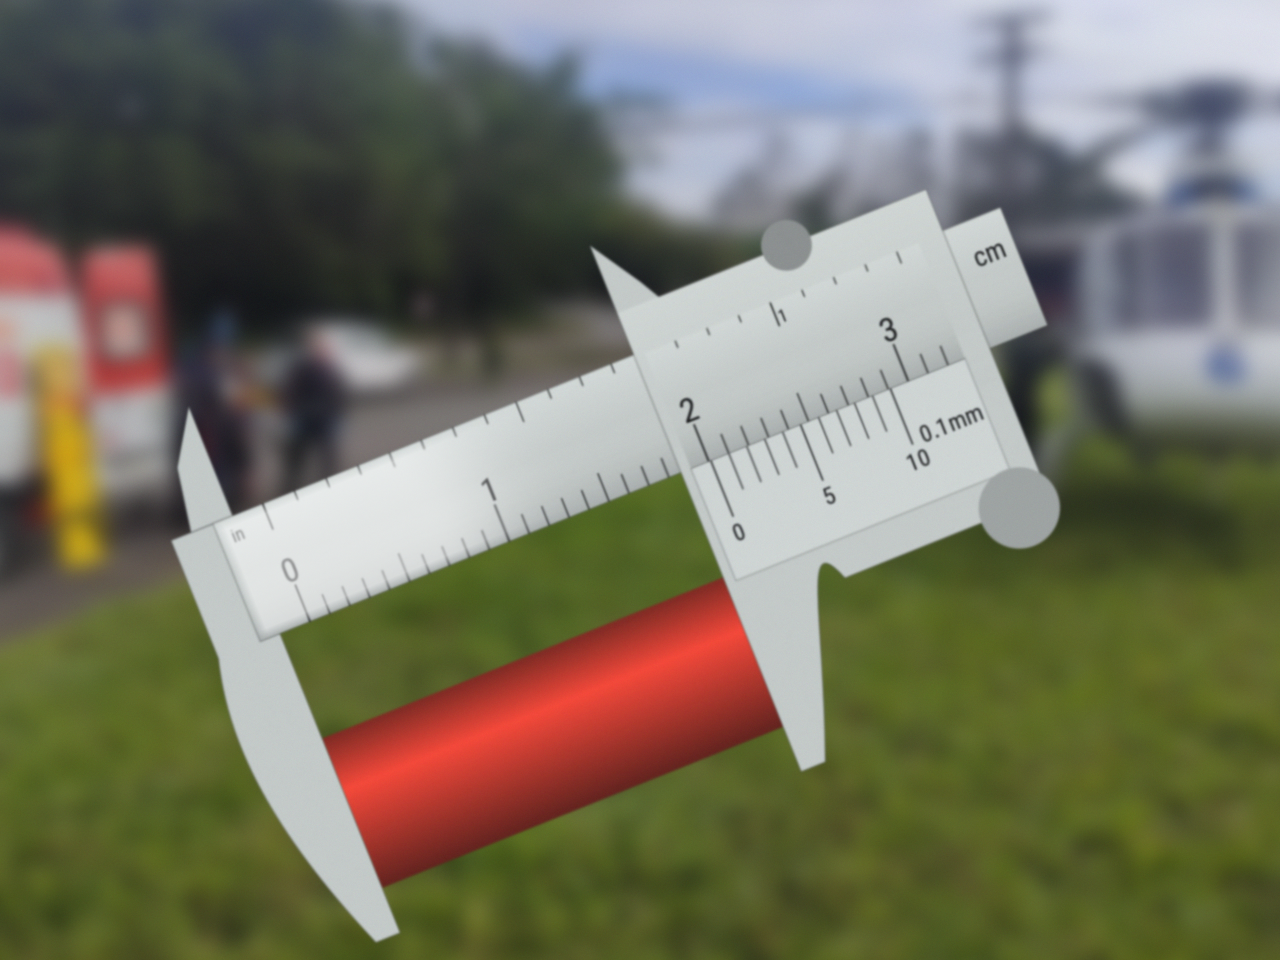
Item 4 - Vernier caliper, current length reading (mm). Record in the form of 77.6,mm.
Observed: 20.1,mm
